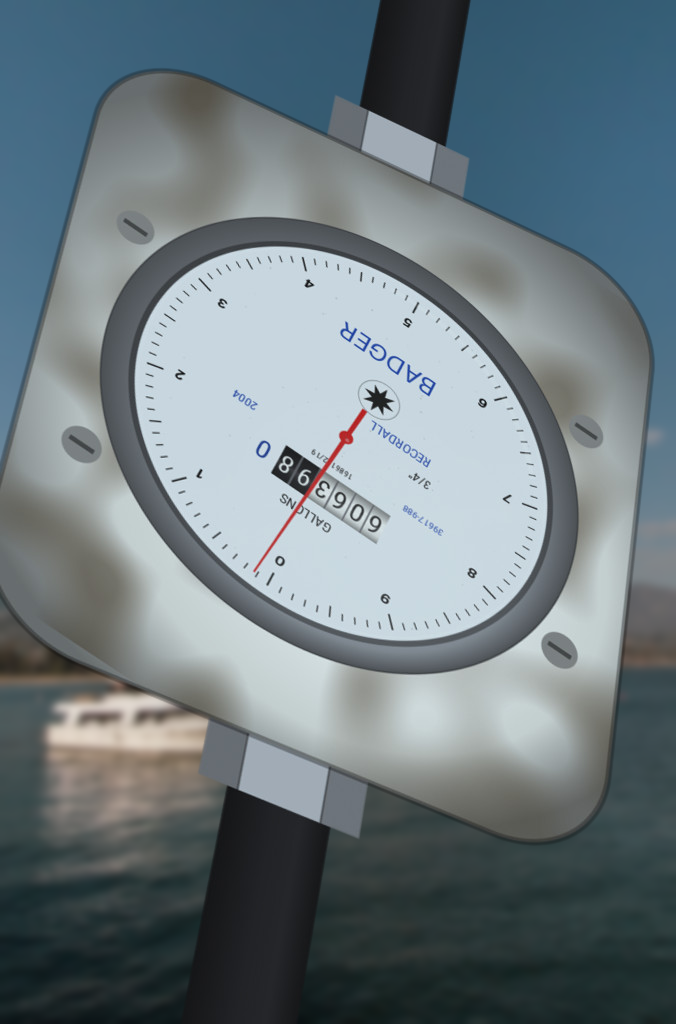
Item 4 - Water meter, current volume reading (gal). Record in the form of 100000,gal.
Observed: 6063980.1,gal
